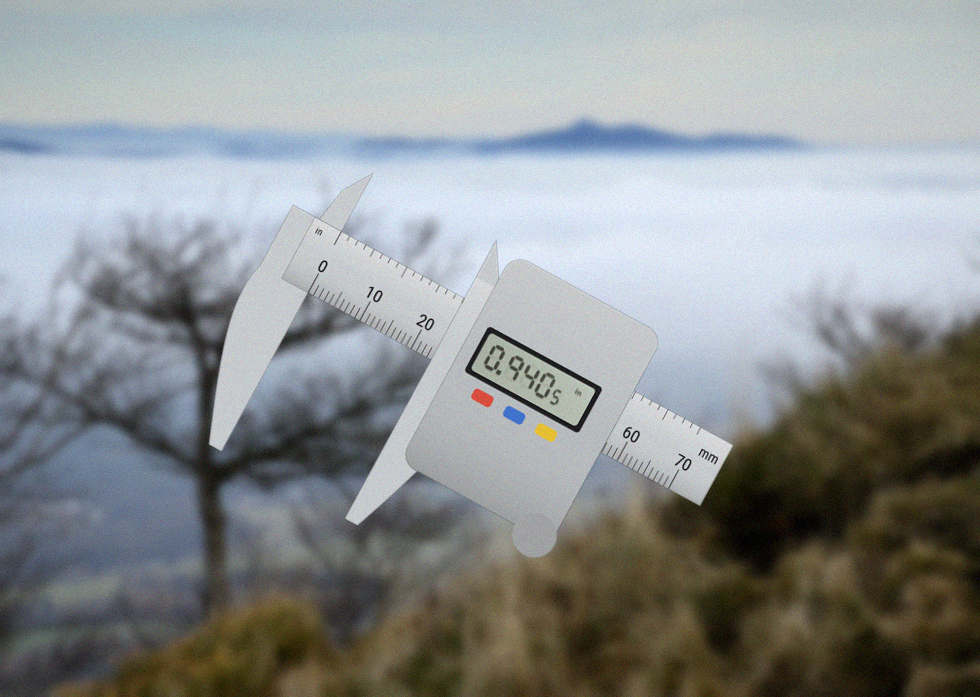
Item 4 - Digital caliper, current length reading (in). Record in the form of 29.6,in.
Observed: 0.9405,in
